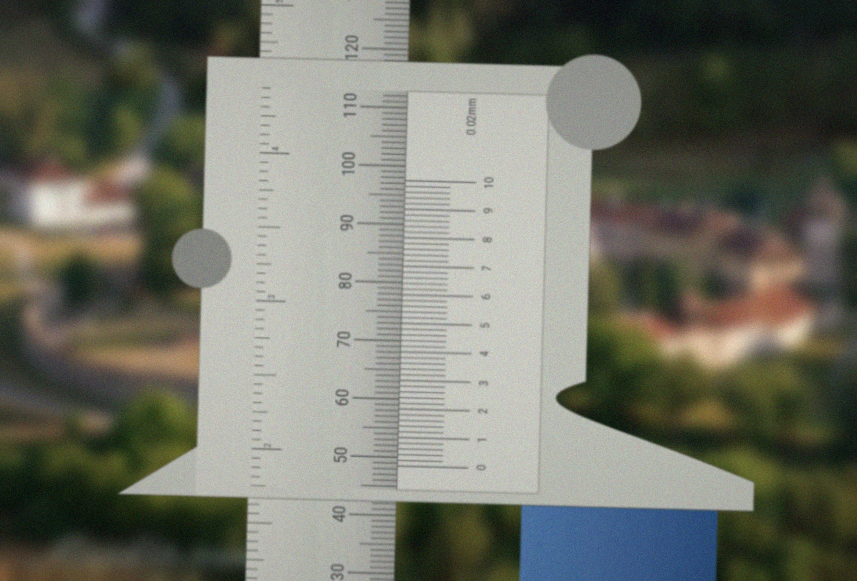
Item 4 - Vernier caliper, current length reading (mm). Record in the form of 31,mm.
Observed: 48.5,mm
